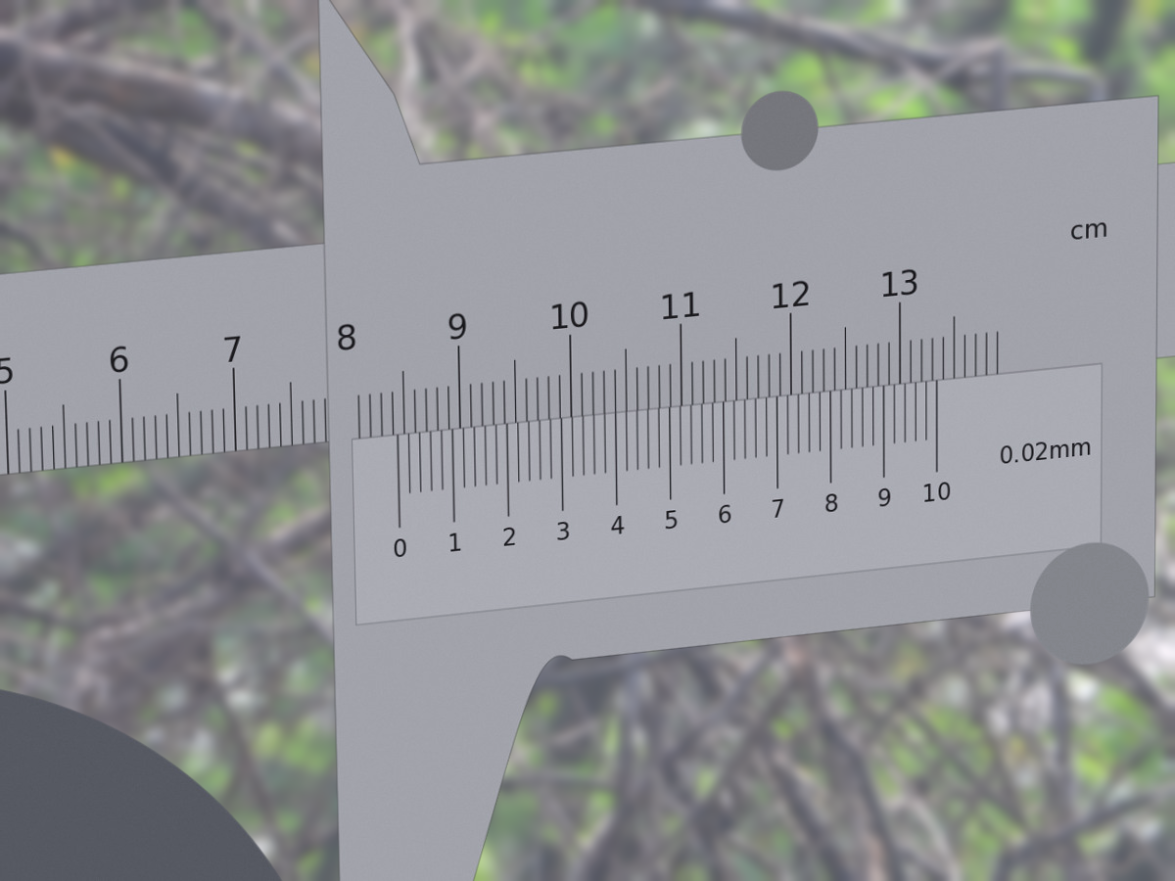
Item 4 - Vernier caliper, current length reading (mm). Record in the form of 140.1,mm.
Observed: 84.4,mm
